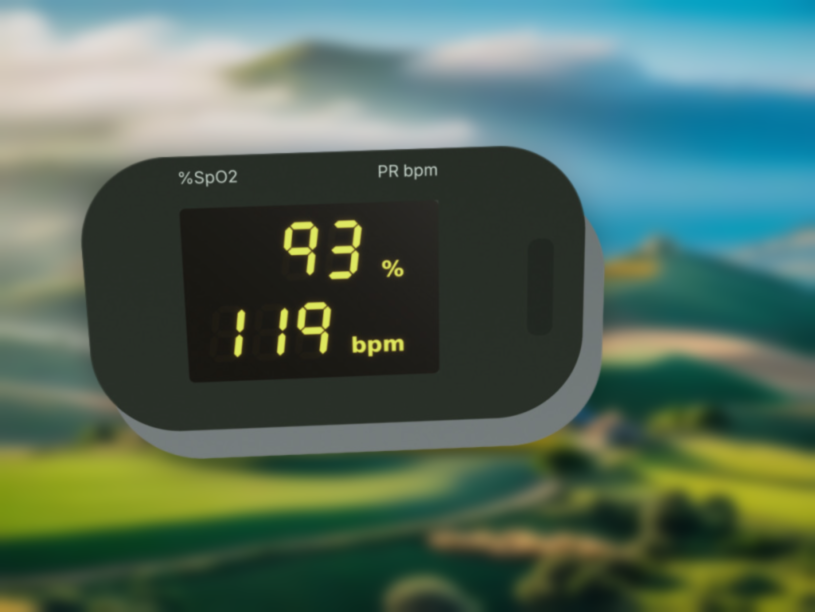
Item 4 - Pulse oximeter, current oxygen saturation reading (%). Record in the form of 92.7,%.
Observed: 93,%
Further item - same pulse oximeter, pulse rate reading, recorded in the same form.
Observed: 119,bpm
